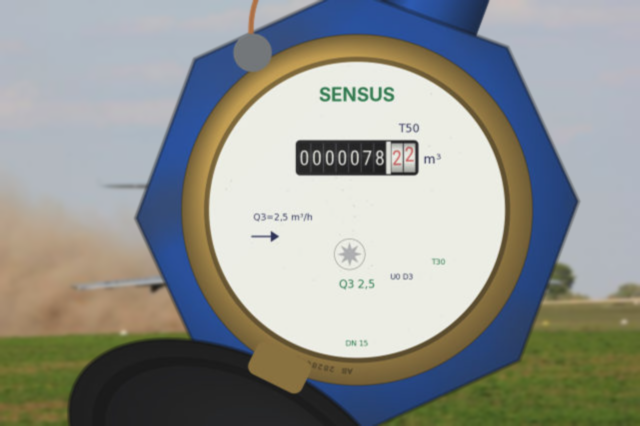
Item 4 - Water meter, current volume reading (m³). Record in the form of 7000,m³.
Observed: 78.22,m³
